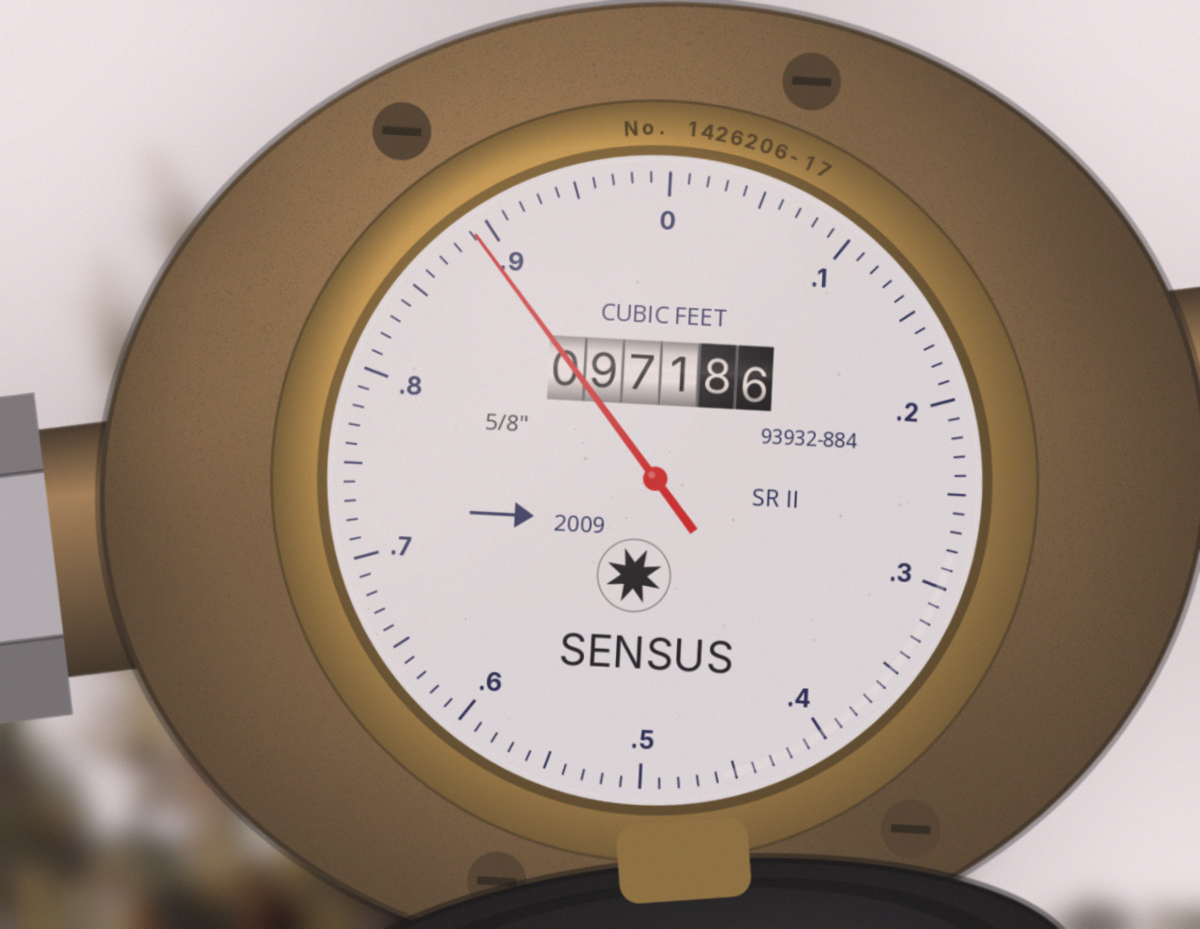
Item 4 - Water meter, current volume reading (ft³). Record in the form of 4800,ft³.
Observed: 97185.89,ft³
